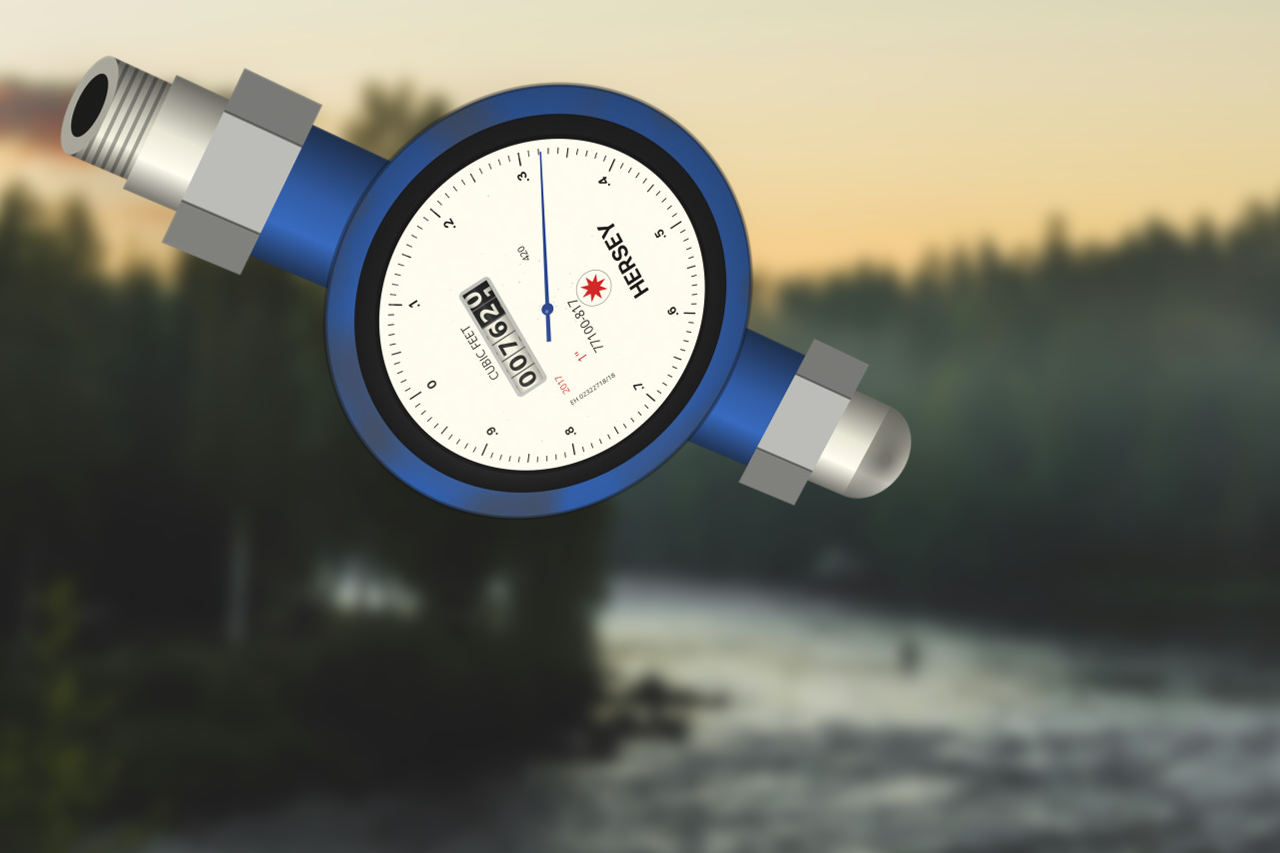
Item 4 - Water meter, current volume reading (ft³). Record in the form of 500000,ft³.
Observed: 7620.32,ft³
